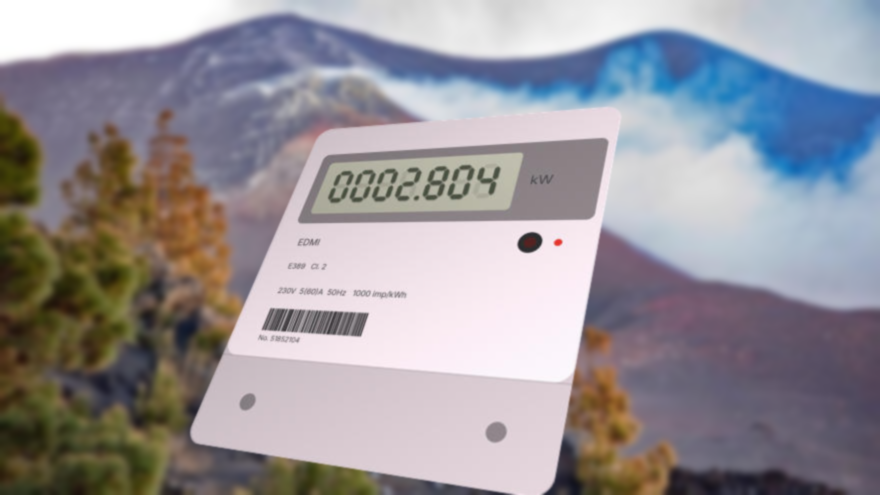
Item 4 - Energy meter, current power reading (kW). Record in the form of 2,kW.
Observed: 2.804,kW
